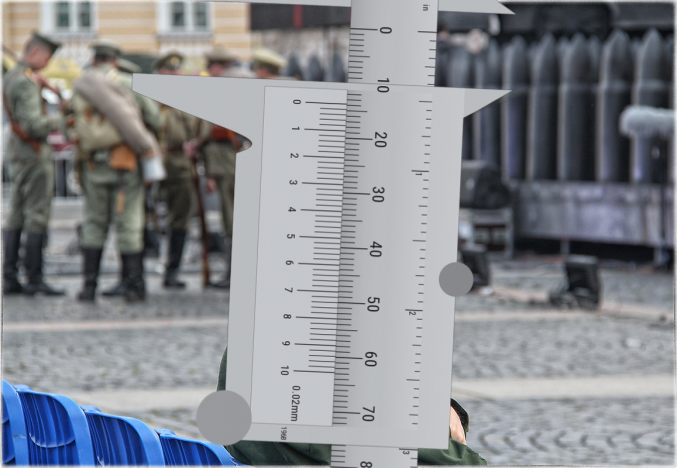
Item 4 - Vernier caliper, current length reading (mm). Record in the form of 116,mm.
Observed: 13.8,mm
